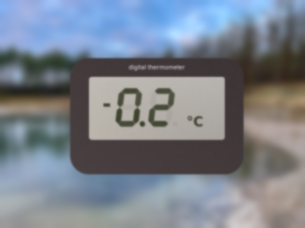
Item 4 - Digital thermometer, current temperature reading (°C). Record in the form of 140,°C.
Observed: -0.2,°C
